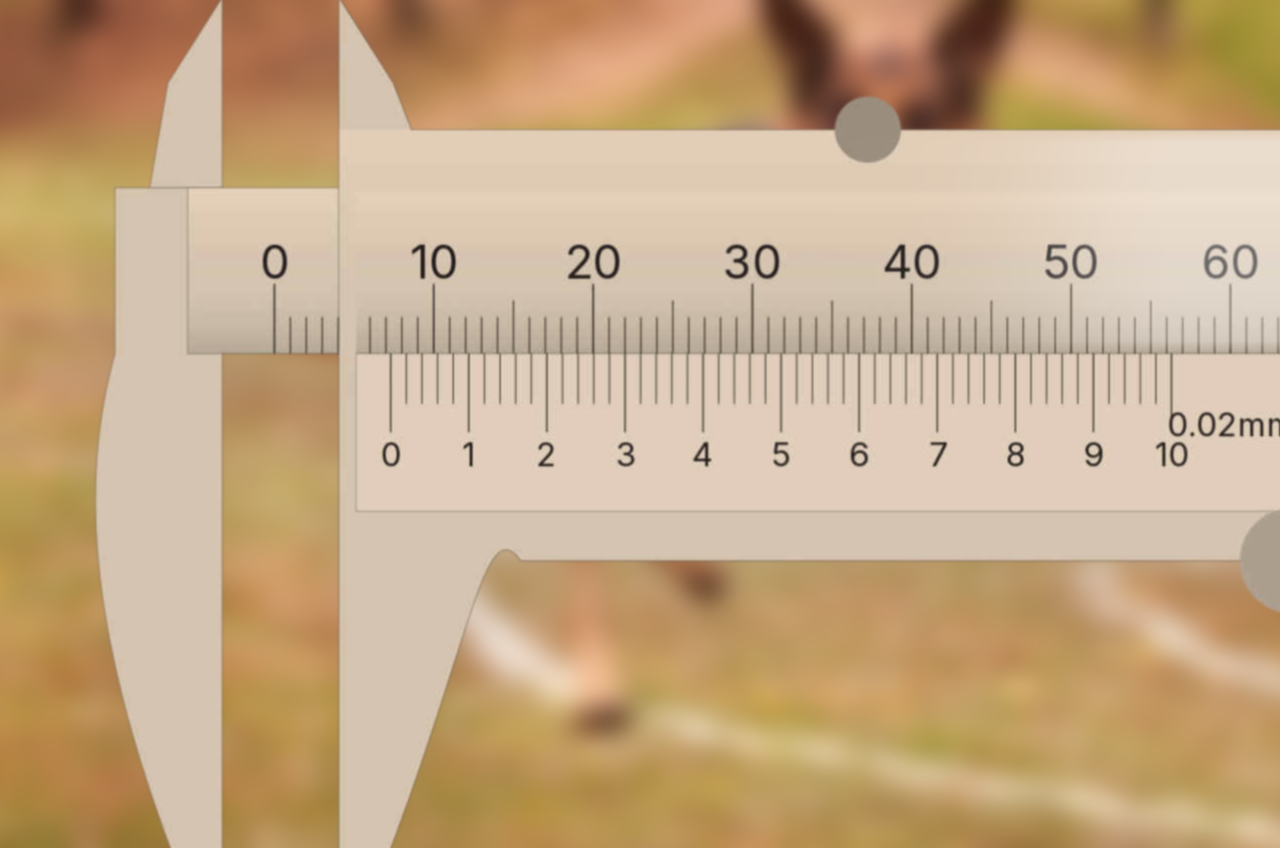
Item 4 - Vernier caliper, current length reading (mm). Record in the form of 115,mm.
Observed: 7.3,mm
